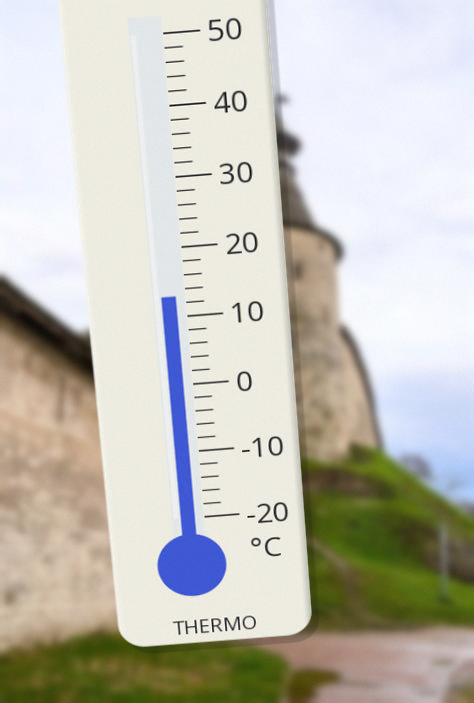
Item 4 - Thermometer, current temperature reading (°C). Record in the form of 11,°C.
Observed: 13,°C
